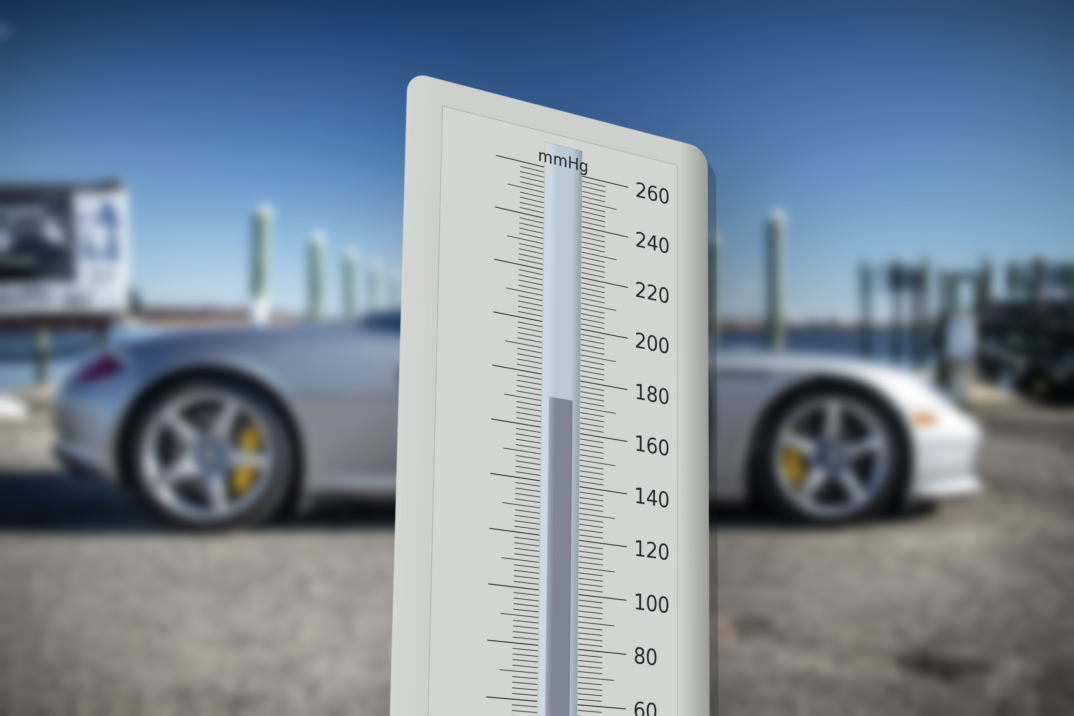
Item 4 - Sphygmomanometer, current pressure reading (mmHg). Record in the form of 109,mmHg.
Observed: 172,mmHg
